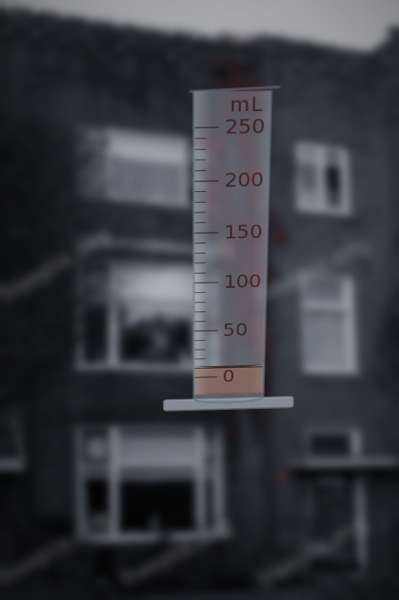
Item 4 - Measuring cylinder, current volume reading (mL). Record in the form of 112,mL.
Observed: 10,mL
